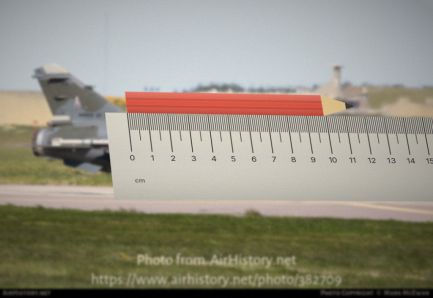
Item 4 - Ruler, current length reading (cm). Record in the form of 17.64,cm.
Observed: 11.5,cm
